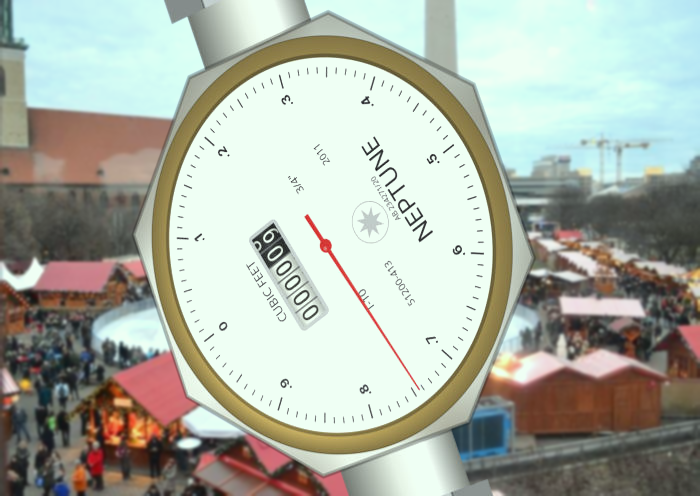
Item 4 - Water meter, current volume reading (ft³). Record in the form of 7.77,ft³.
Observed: 8.74,ft³
